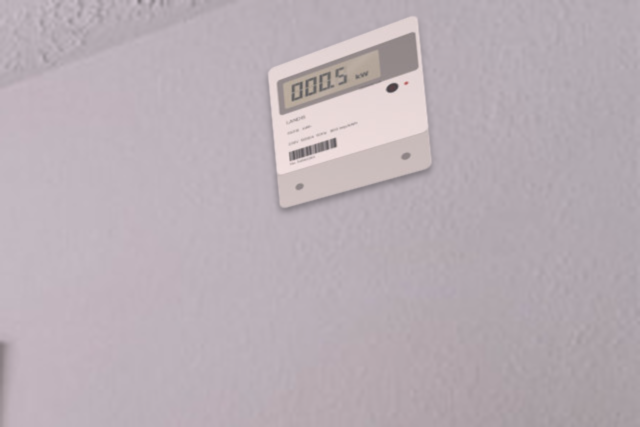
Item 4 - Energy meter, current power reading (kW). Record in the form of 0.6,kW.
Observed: 0.5,kW
